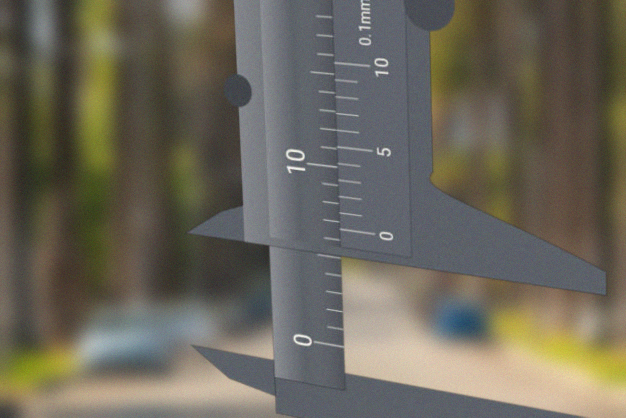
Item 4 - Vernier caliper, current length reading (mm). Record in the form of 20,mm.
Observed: 6.6,mm
